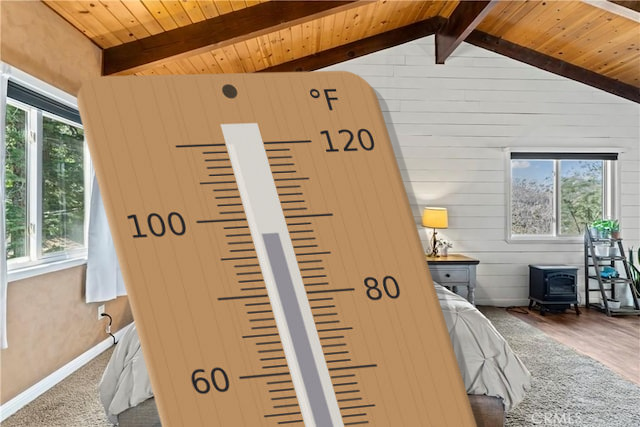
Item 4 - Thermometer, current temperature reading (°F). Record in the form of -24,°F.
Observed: 96,°F
